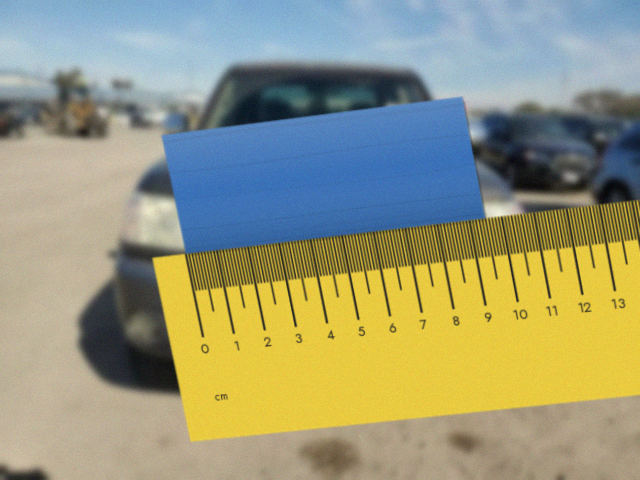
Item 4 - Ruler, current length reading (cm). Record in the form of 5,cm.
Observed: 9.5,cm
